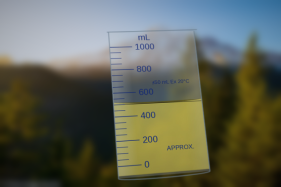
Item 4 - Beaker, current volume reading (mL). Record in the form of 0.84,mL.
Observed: 500,mL
